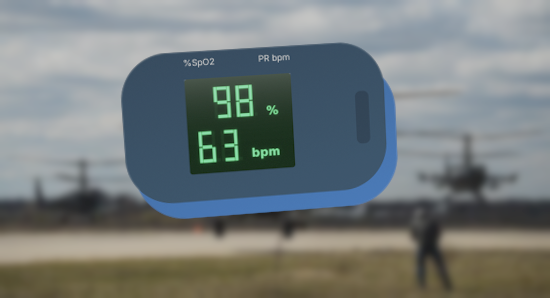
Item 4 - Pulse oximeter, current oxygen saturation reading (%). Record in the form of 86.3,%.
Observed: 98,%
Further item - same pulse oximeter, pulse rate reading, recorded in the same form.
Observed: 63,bpm
